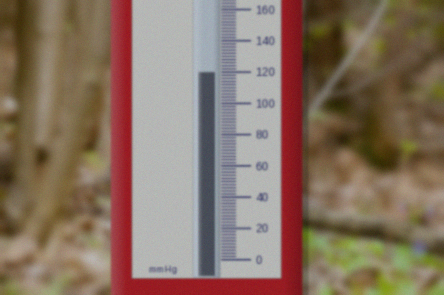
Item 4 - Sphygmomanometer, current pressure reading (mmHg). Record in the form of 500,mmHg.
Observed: 120,mmHg
